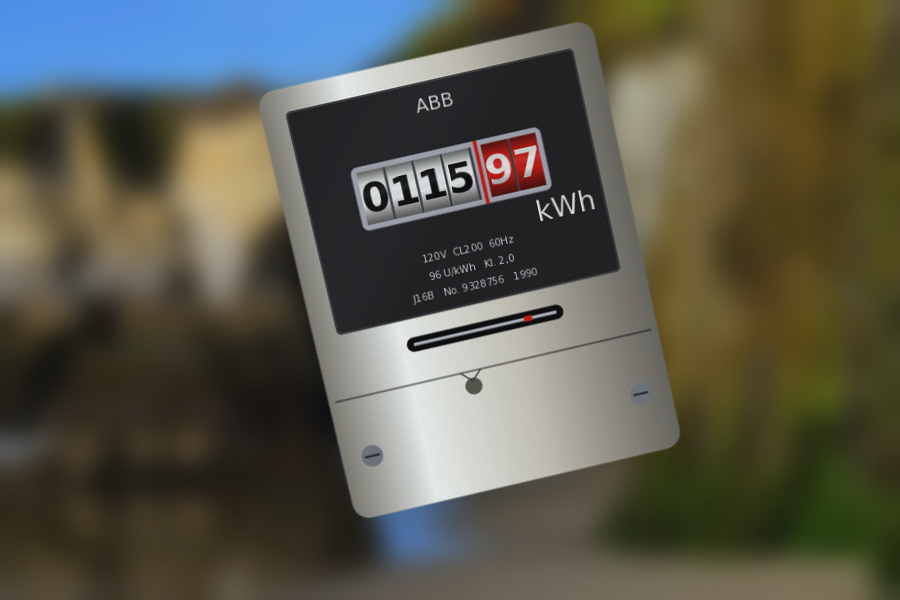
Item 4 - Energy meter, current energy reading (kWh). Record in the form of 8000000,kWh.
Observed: 115.97,kWh
